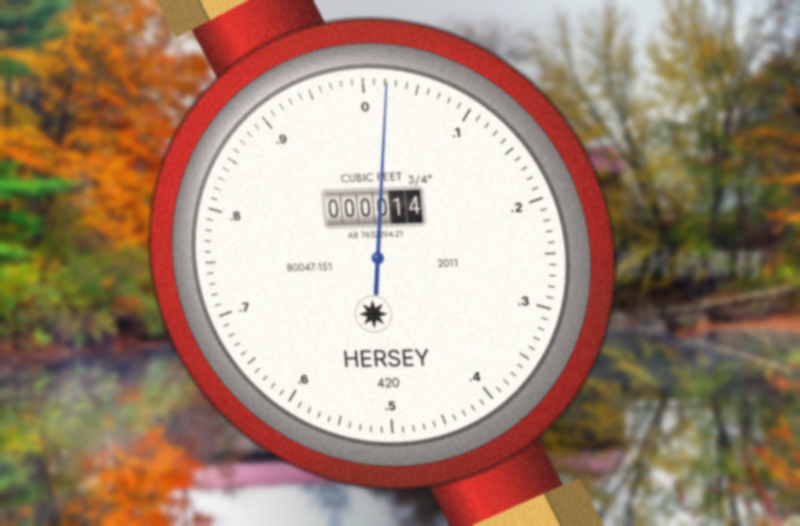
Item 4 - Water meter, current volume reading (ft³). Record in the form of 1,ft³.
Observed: 14.02,ft³
